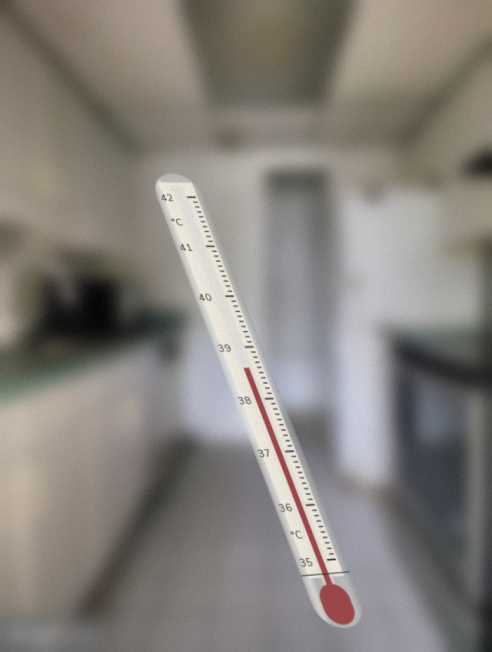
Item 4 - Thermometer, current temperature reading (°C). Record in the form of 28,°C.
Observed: 38.6,°C
